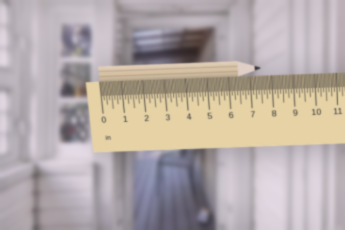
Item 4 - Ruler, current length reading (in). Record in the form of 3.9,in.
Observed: 7.5,in
